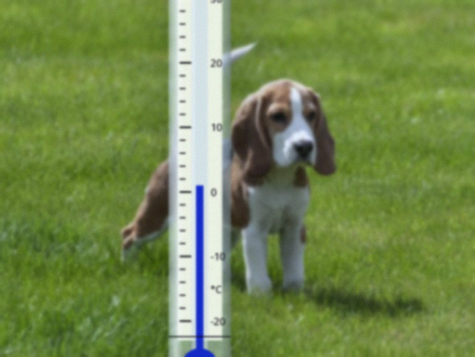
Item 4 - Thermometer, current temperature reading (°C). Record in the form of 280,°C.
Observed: 1,°C
